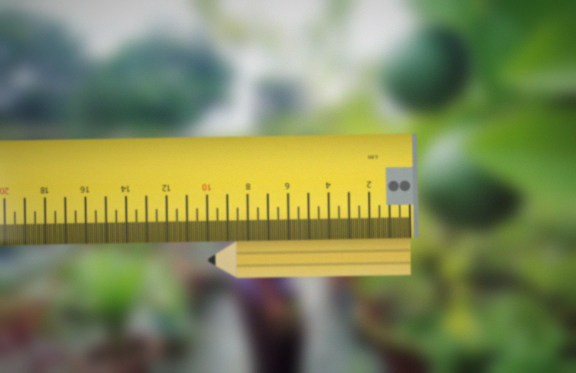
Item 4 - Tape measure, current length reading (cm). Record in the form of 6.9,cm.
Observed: 10,cm
